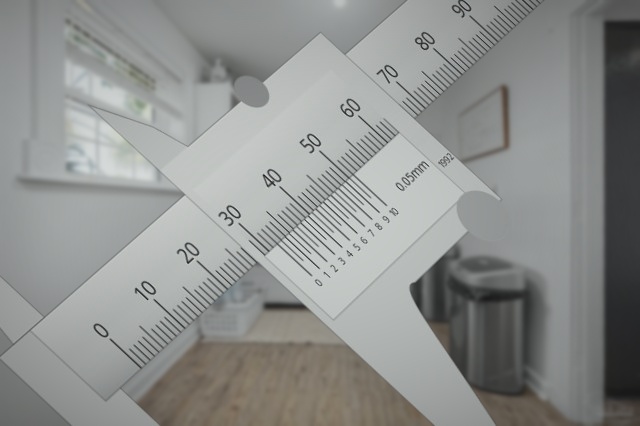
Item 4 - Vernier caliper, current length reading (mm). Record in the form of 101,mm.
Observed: 32.0,mm
